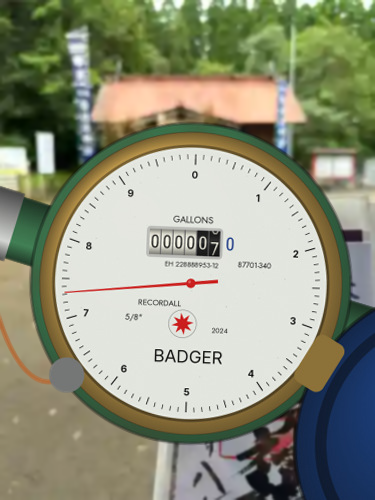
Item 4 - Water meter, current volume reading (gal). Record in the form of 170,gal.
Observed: 67.3,gal
